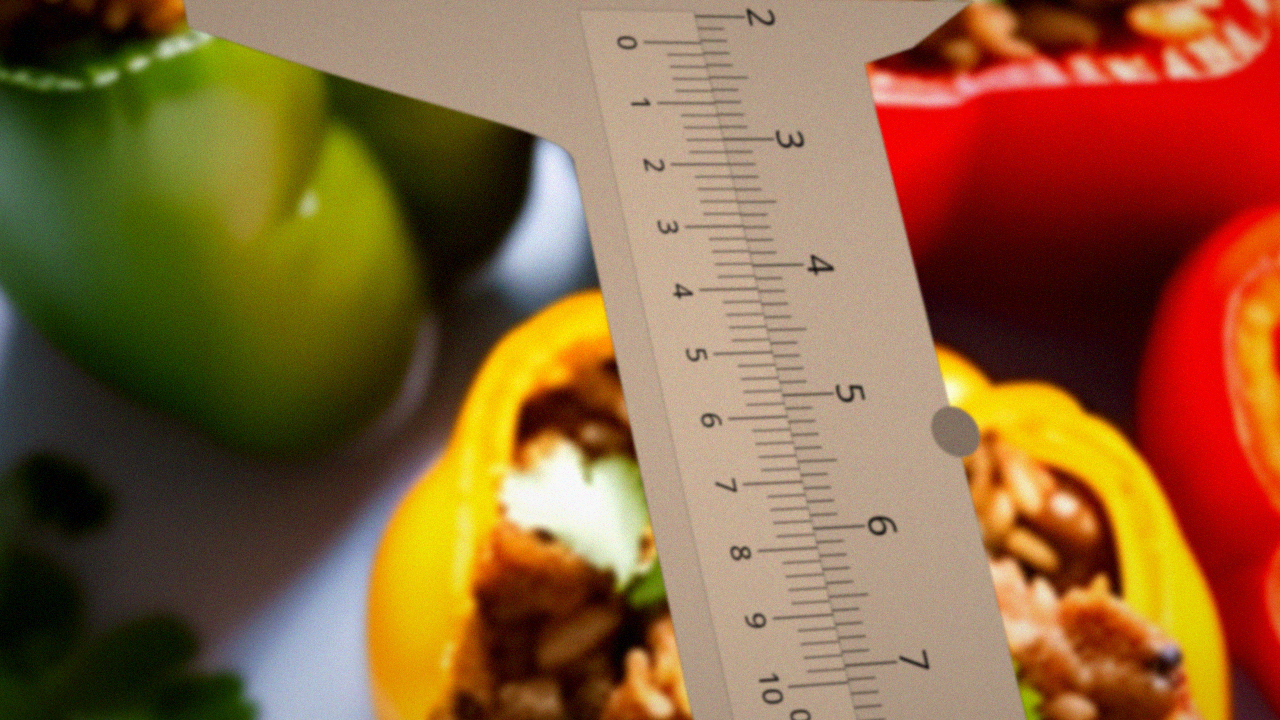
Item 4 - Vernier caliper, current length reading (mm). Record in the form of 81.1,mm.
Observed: 22.2,mm
